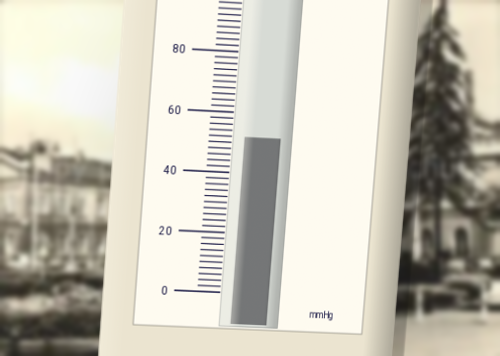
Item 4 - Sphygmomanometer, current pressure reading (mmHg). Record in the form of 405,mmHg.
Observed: 52,mmHg
